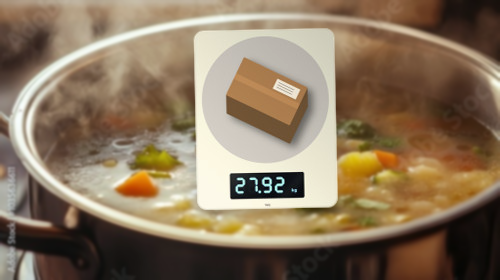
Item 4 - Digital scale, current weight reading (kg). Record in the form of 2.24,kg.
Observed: 27.92,kg
